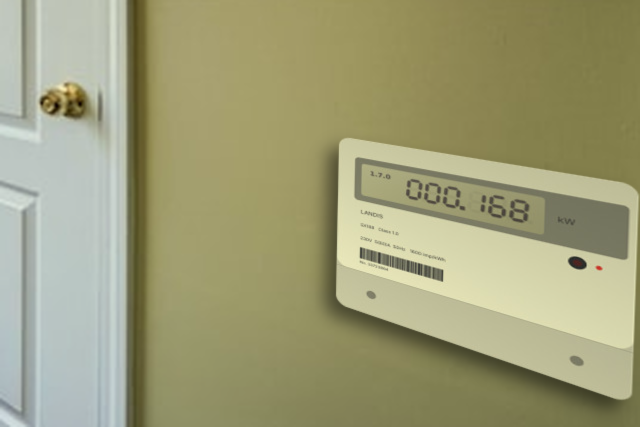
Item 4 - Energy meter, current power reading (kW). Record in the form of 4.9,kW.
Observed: 0.168,kW
